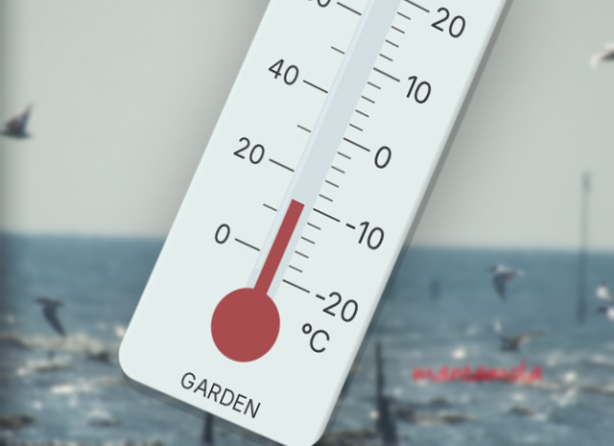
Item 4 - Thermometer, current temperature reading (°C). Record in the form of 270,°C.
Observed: -10,°C
